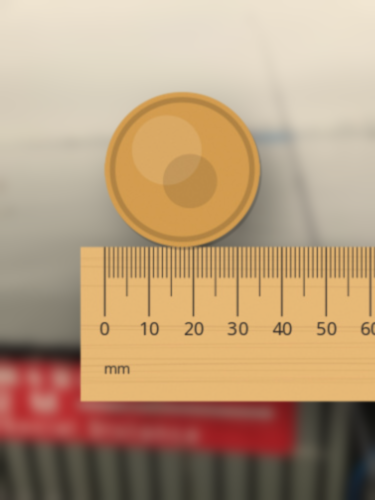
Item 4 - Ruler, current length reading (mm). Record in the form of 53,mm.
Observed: 35,mm
